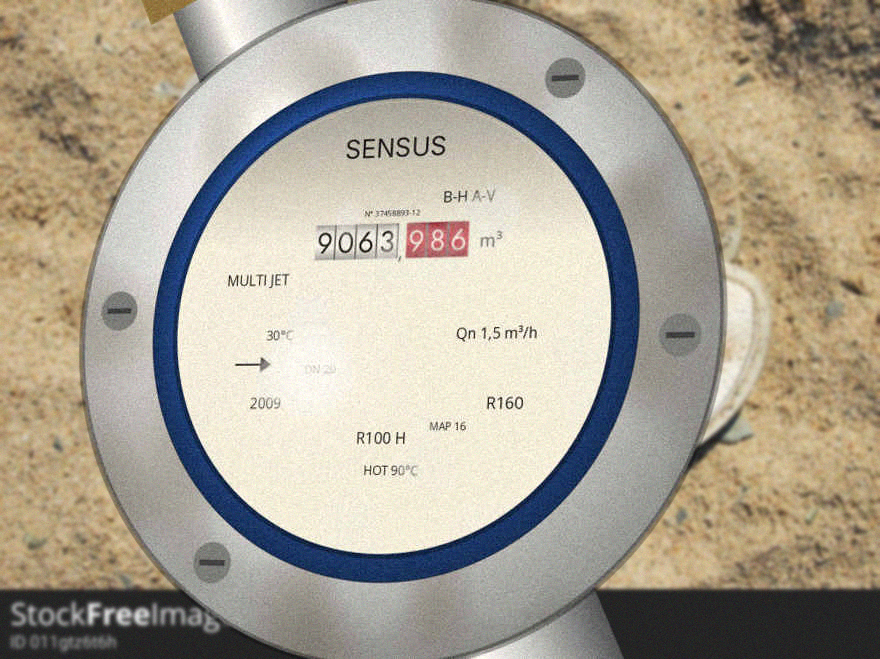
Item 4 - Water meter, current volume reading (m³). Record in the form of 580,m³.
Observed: 9063.986,m³
